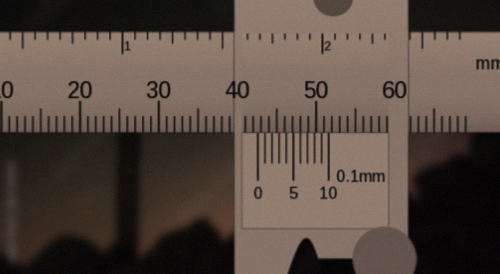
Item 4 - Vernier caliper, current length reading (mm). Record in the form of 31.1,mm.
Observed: 42.6,mm
